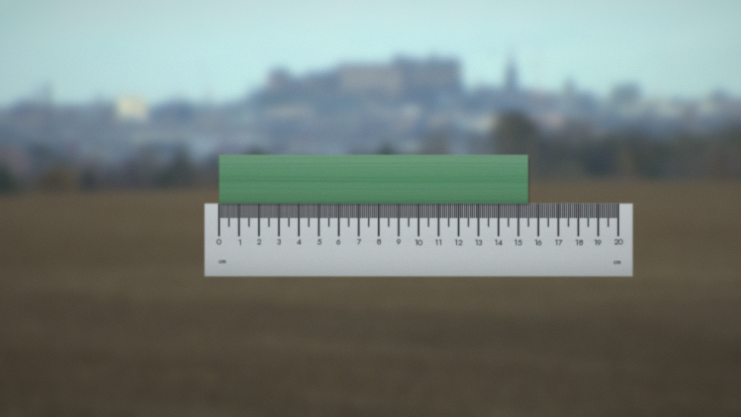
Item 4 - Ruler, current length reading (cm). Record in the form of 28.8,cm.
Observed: 15.5,cm
